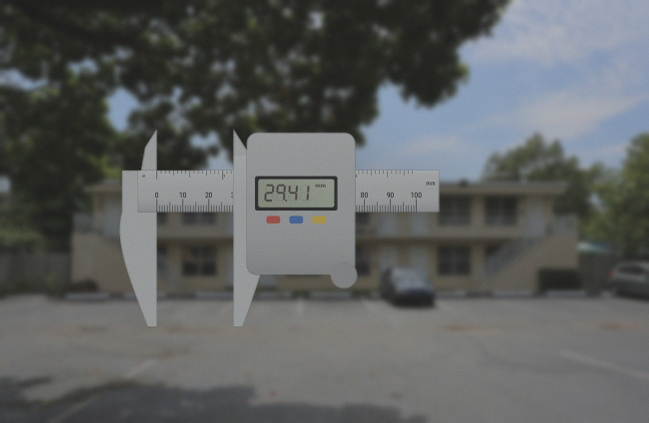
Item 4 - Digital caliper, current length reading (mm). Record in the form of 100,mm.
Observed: 29.41,mm
